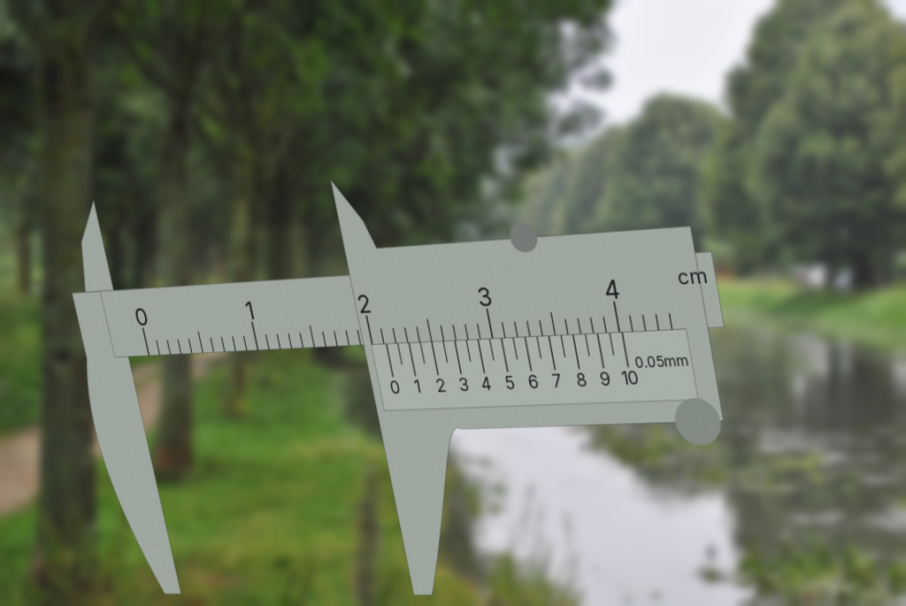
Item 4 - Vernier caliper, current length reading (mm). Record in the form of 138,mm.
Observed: 21.2,mm
